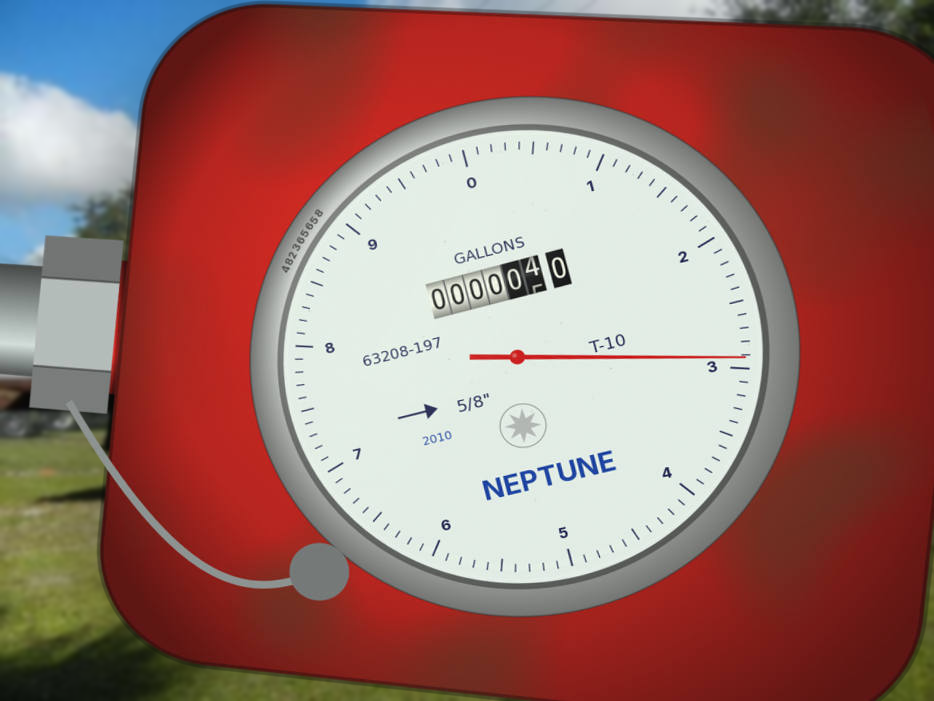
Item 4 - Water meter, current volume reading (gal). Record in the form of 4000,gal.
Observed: 42.9,gal
